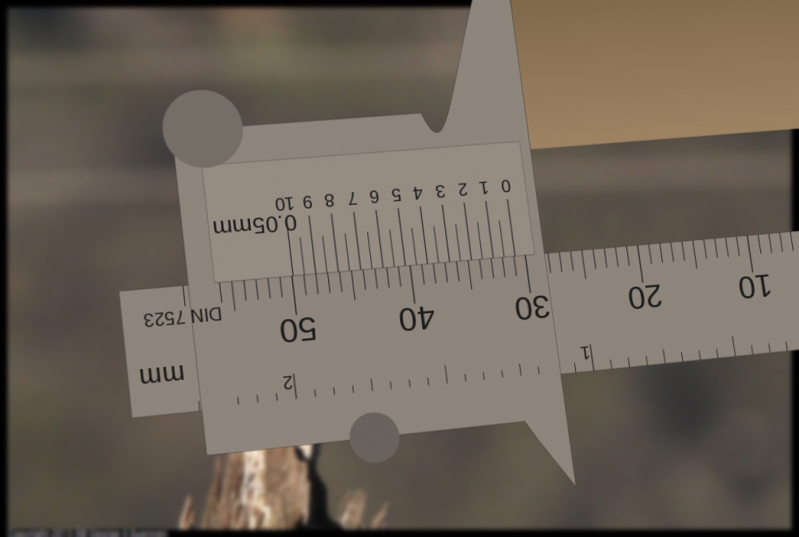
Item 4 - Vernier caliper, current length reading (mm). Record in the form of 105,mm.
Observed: 30.9,mm
